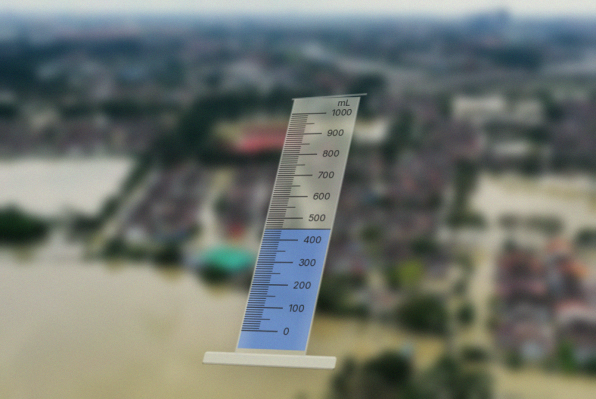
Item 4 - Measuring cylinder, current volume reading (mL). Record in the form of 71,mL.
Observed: 450,mL
